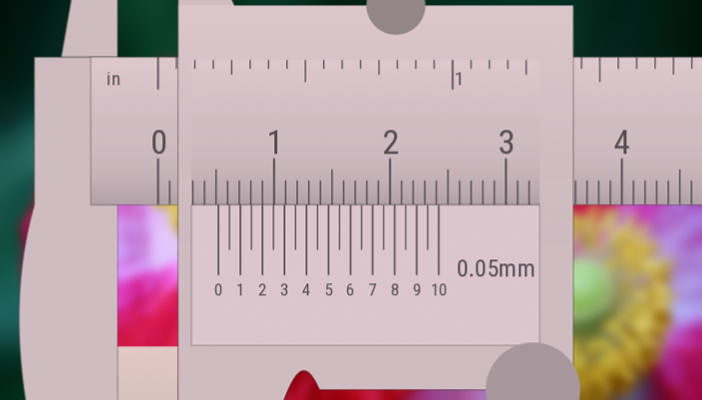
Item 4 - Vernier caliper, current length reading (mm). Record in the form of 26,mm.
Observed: 5.2,mm
